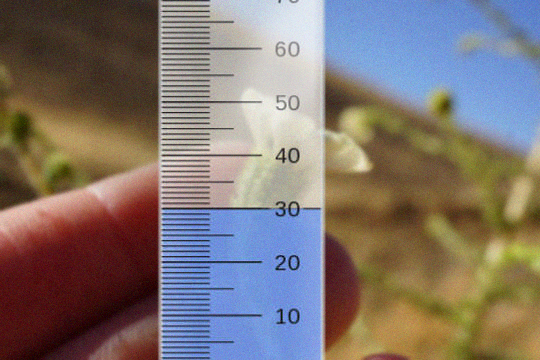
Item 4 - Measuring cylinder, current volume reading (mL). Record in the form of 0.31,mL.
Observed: 30,mL
